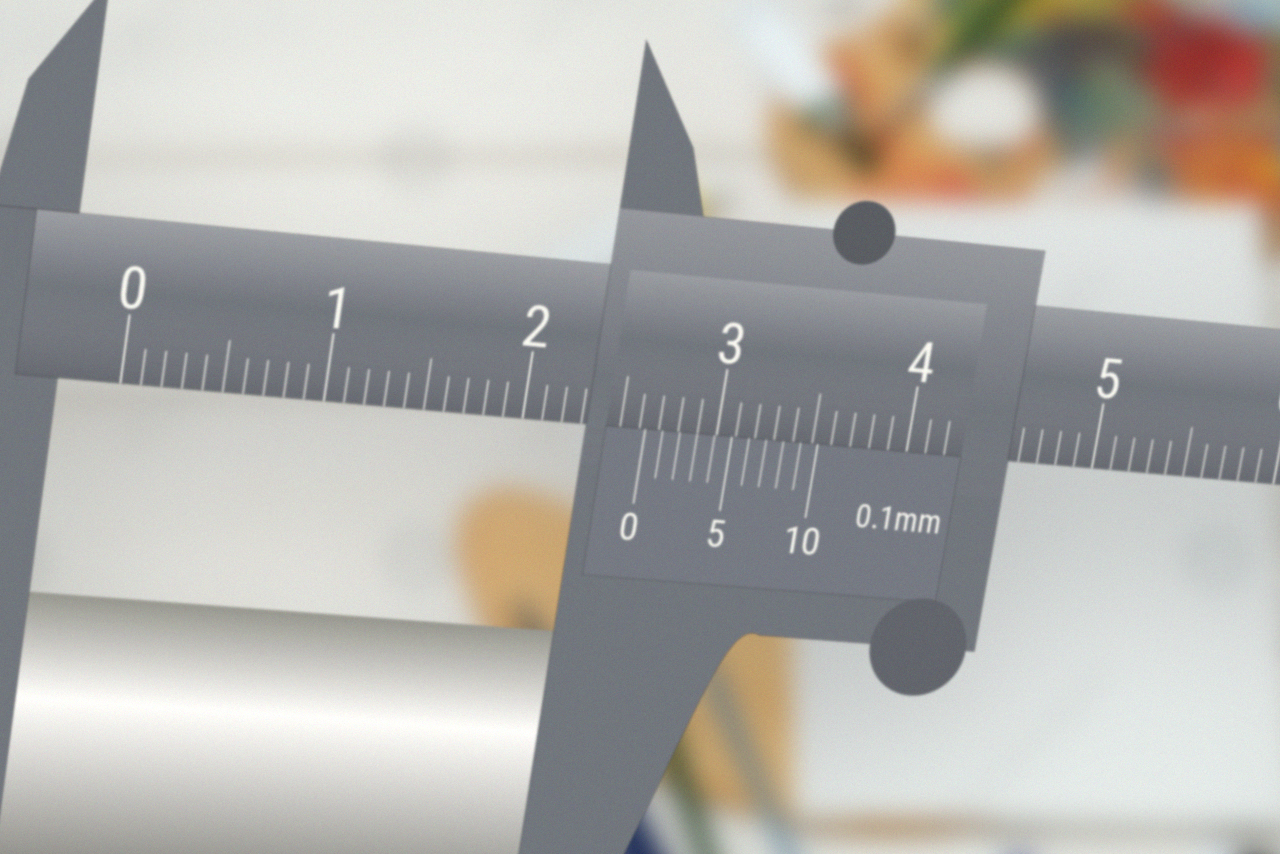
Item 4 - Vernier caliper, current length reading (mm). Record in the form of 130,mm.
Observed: 26.3,mm
